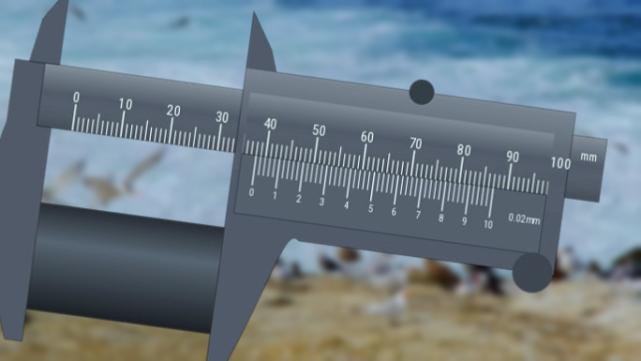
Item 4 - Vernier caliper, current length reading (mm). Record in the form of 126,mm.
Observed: 38.0,mm
